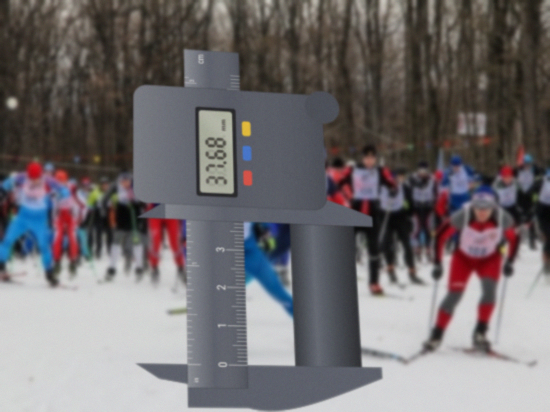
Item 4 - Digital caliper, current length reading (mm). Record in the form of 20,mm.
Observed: 37.68,mm
